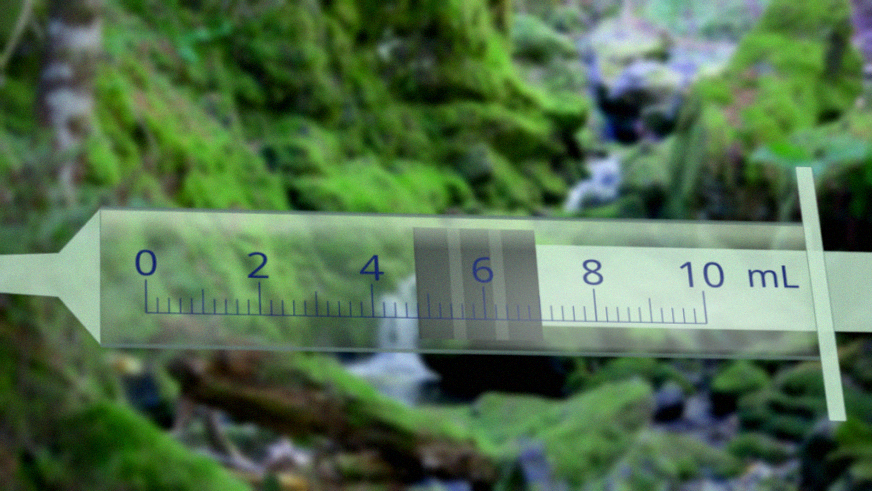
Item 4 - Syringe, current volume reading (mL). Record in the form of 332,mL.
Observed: 4.8,mL
